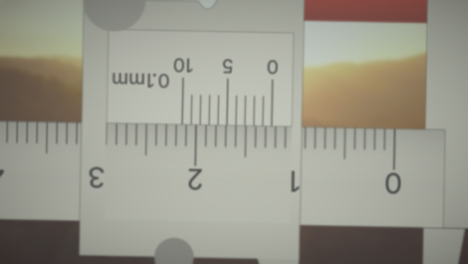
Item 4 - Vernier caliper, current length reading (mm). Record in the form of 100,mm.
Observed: 12.4,mm
